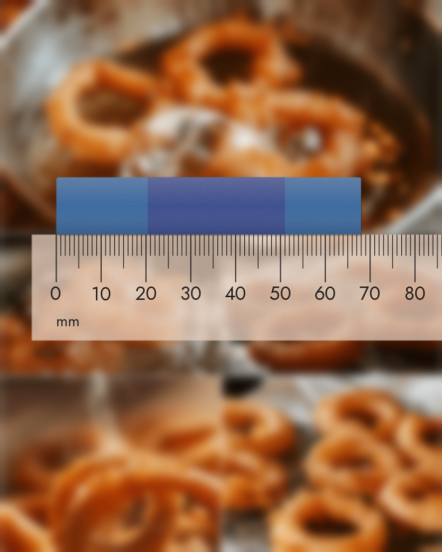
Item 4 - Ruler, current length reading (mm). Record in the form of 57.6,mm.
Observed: 68,mm
